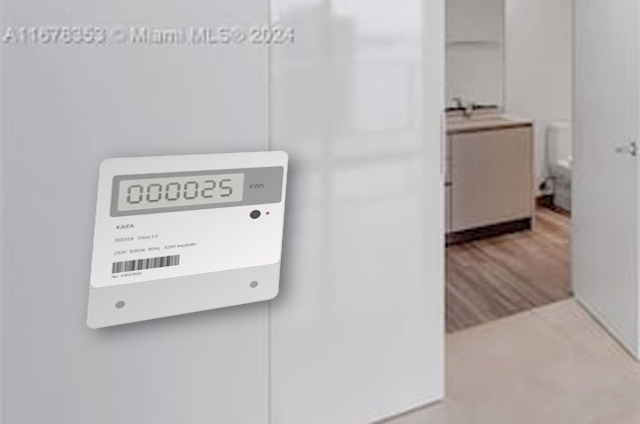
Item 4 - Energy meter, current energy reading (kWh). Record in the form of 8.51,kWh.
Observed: 25,kWh
